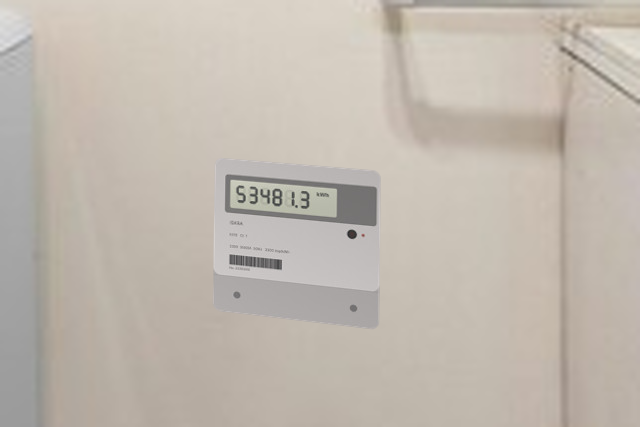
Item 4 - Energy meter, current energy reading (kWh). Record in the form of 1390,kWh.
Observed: 53481.3,kWh
